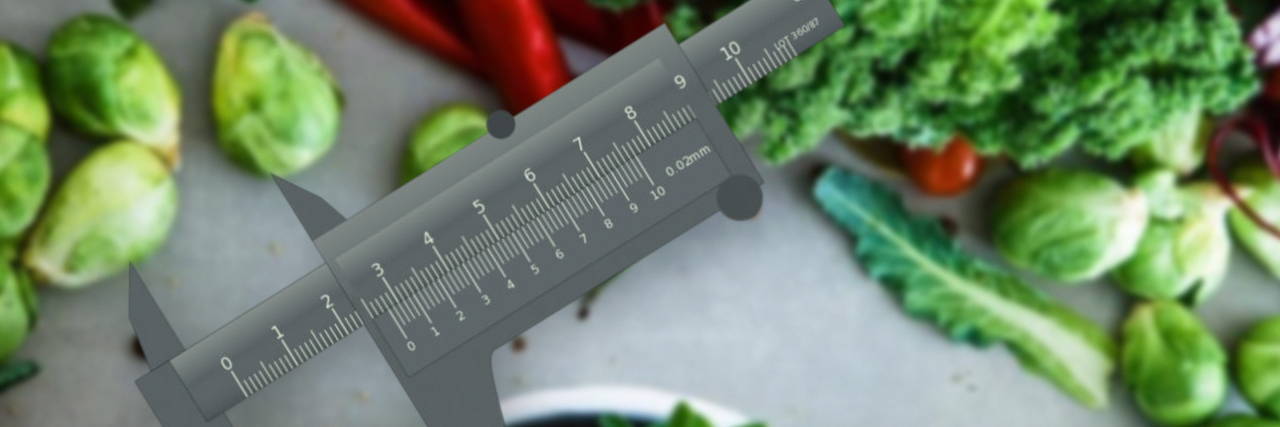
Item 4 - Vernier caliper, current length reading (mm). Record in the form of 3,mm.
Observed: 28.0,mm
